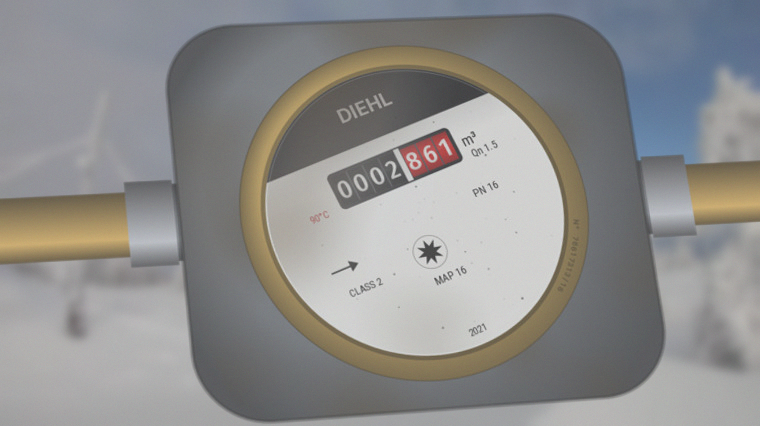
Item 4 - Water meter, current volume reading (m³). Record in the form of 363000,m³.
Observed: 2.861,m³
